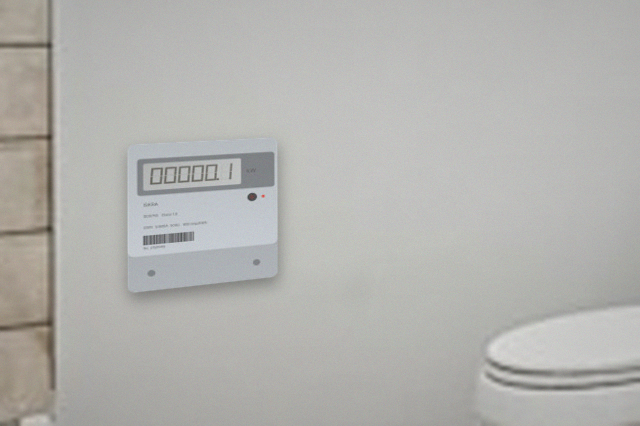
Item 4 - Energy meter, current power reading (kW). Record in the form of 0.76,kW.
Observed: 0.1,kW
